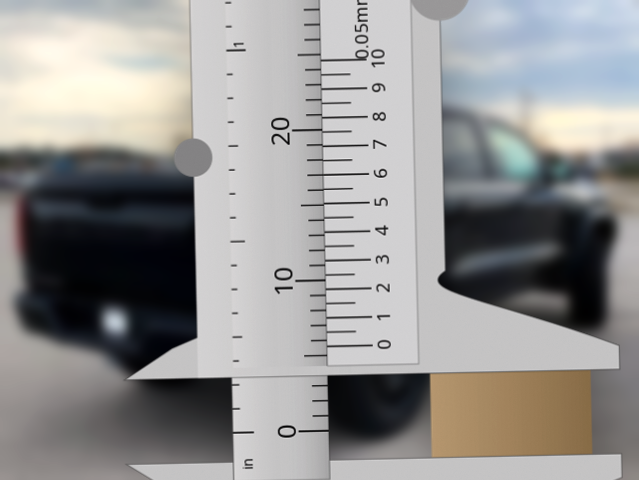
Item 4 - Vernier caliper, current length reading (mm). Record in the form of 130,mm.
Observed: 5.6,mm
